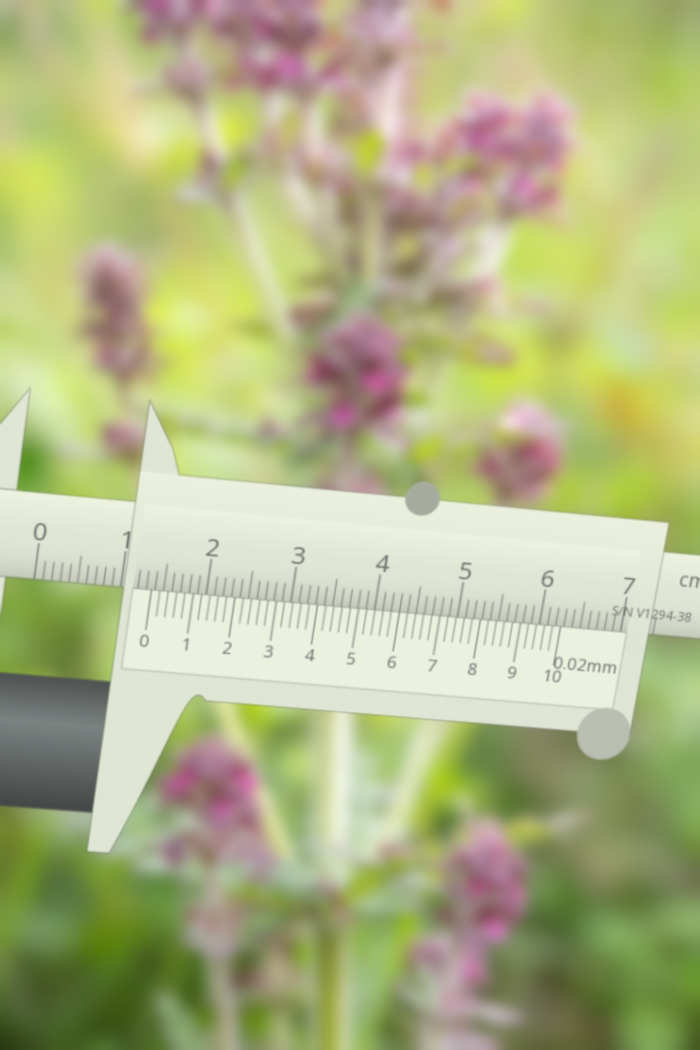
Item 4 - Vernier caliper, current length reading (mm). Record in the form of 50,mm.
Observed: 13.6,mm
